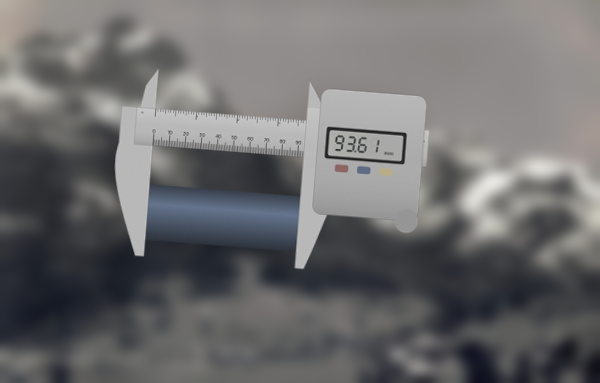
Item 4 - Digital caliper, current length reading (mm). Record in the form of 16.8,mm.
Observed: 93.61,mm
